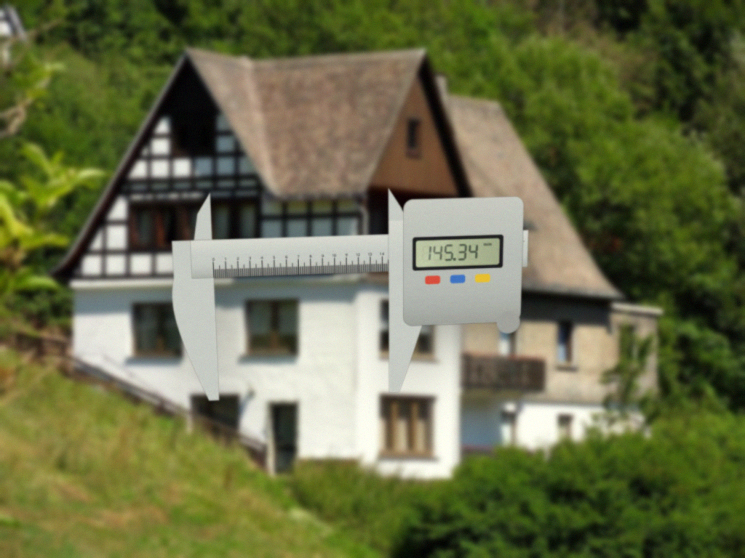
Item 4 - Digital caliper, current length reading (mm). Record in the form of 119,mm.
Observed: 145.34,mm
